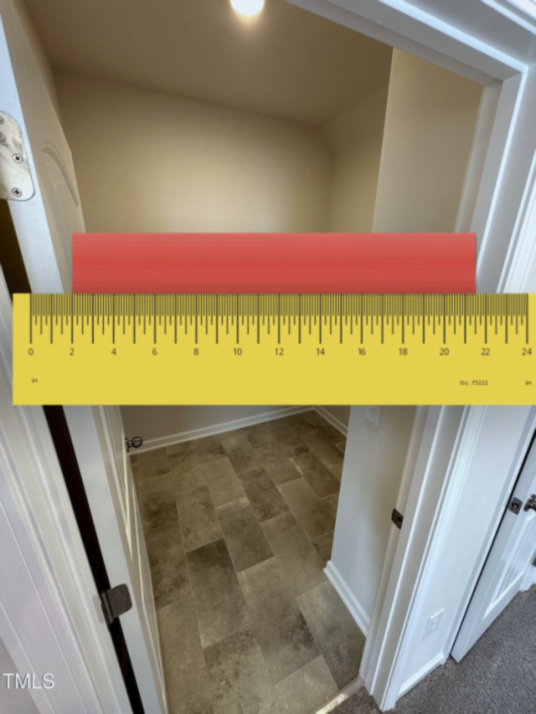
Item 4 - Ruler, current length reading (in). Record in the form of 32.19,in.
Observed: 19.5,in
